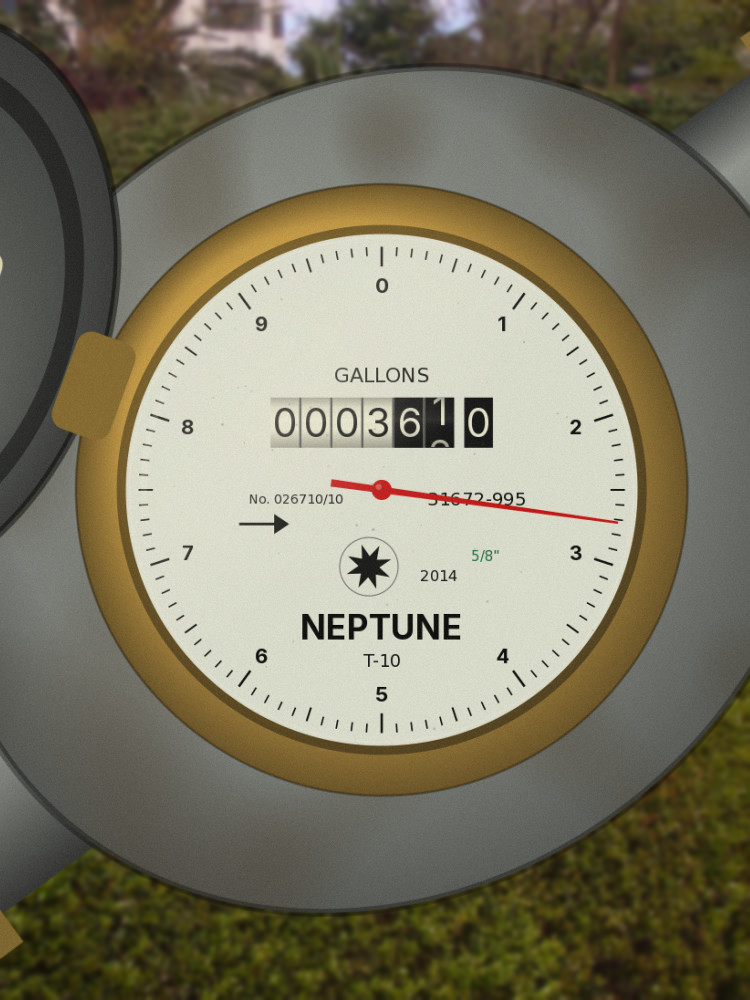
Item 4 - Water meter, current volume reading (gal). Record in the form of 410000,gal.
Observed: 3612.7,gal
